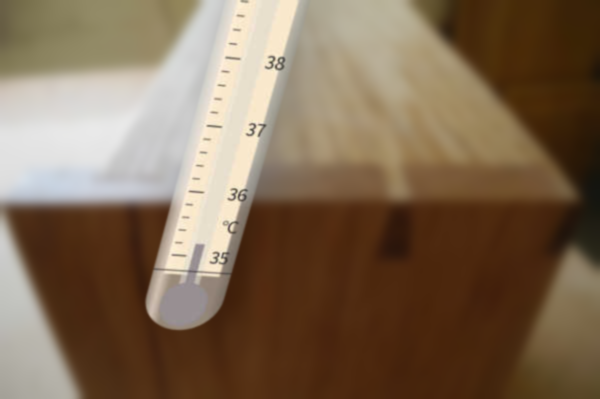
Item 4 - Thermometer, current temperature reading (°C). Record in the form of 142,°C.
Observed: 35.2,°C
